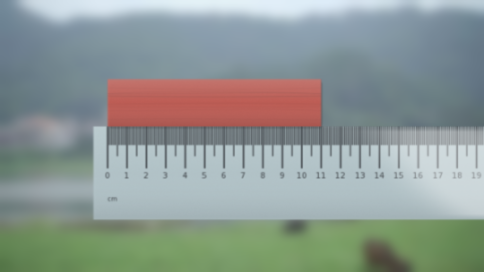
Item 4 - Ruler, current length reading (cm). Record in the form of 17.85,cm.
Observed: 11,cm
